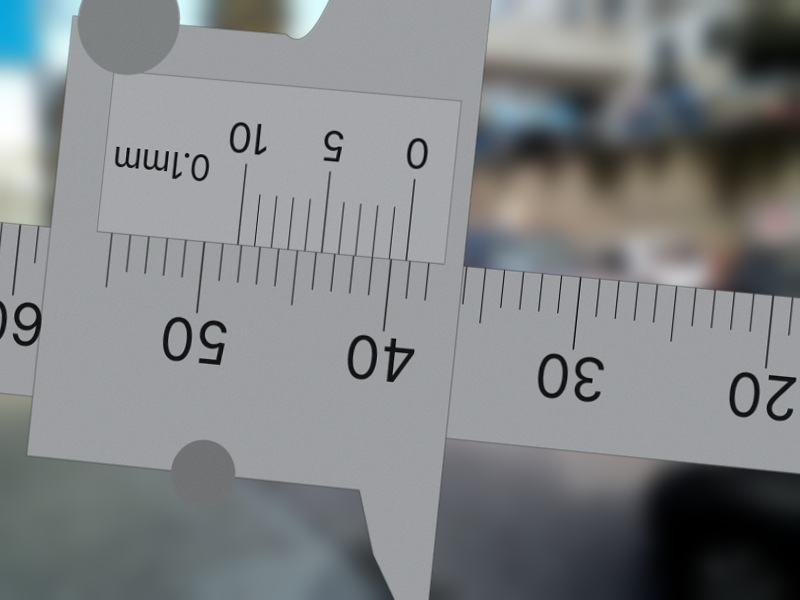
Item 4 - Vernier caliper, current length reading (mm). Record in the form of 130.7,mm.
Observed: 39.2,mm
